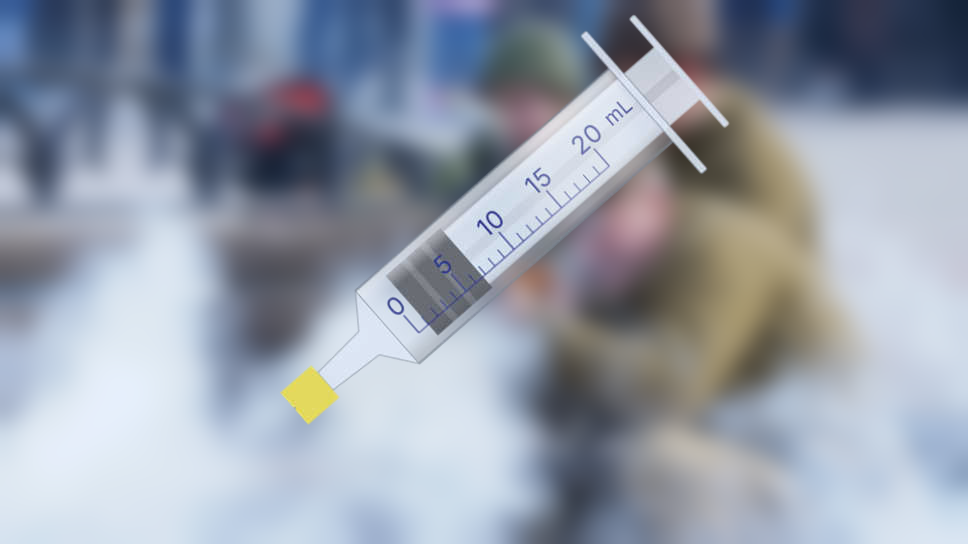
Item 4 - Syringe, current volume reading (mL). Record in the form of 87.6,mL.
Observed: 1,mL
